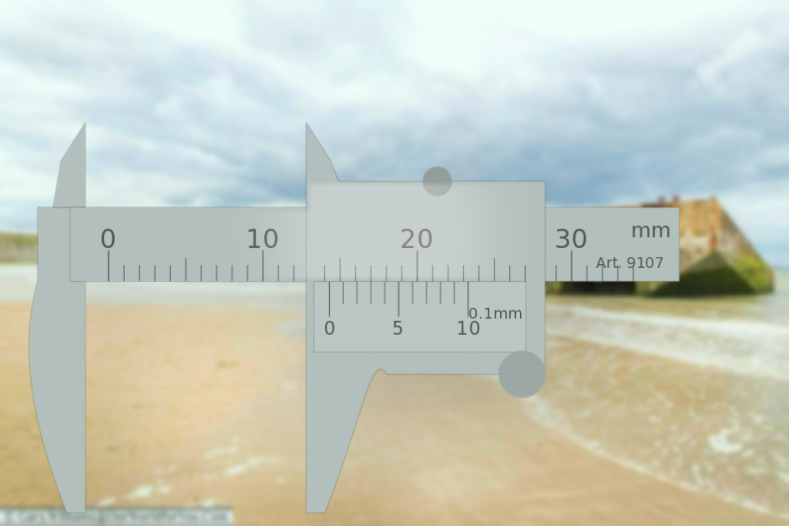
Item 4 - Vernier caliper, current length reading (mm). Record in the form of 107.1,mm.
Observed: 14.3,mm
